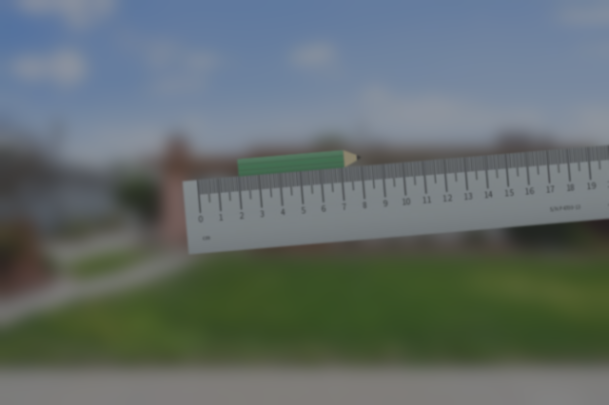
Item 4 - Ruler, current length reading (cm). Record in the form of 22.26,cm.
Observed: 6,cm
